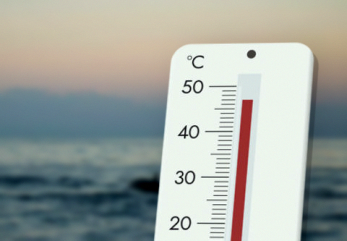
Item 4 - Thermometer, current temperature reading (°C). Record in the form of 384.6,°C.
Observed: 47,°C
